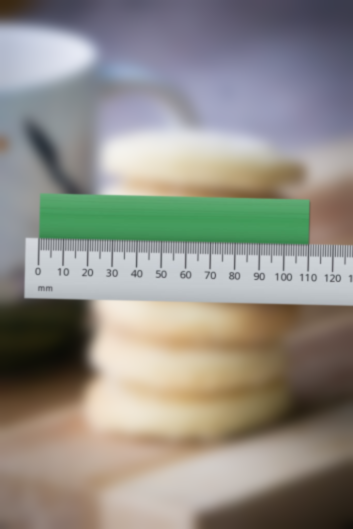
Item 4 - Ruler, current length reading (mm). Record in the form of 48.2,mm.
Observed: 110,mm
